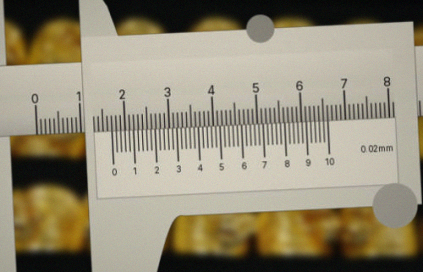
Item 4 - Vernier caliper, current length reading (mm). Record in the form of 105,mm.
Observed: 17.0,mm
